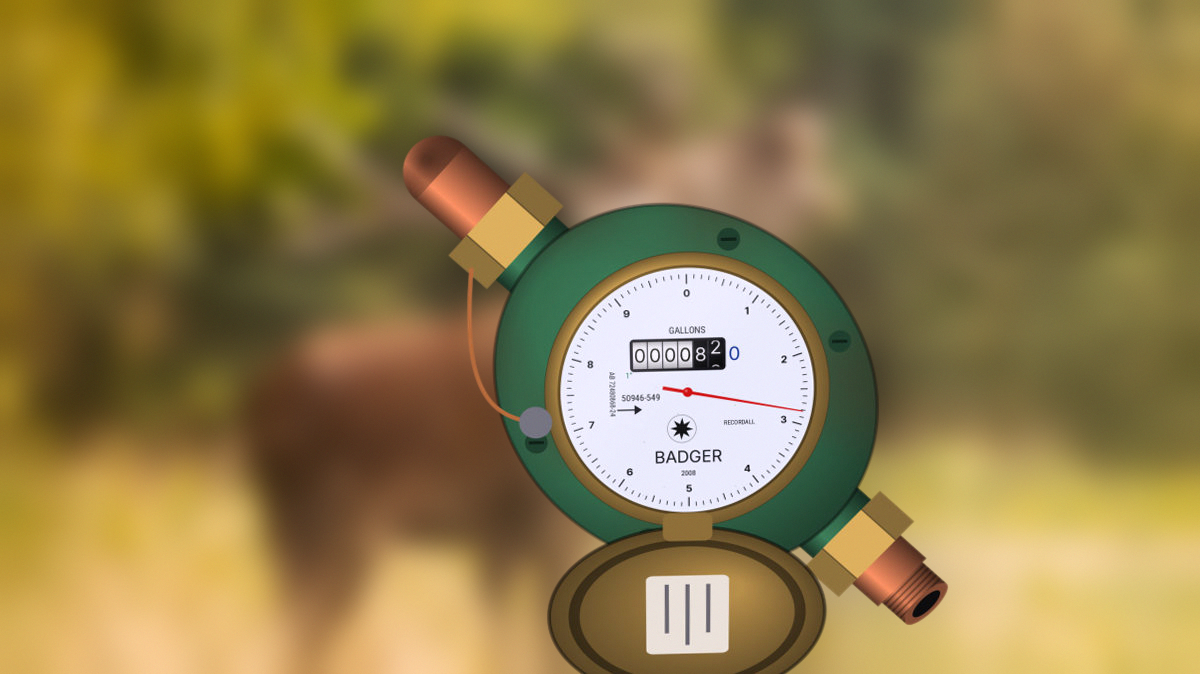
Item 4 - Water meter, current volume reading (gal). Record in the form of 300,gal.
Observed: 822.8,gal
